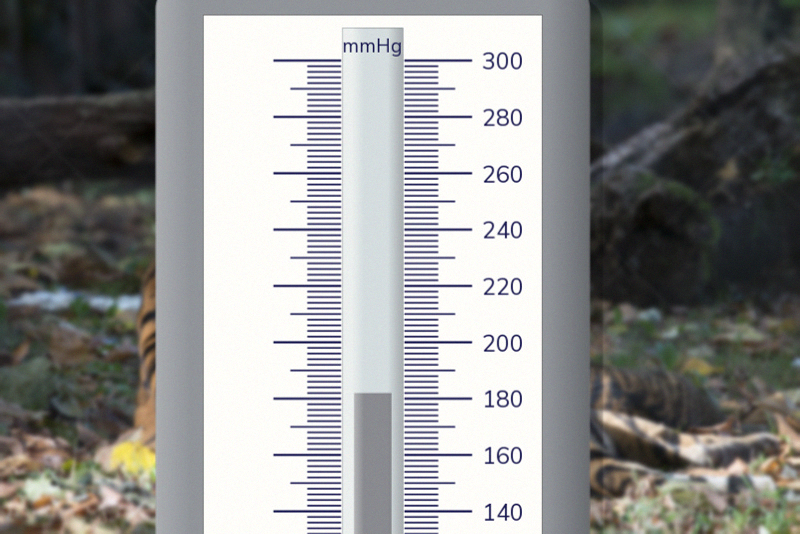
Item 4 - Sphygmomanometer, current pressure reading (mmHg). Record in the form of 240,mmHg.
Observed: 182,mmHg
